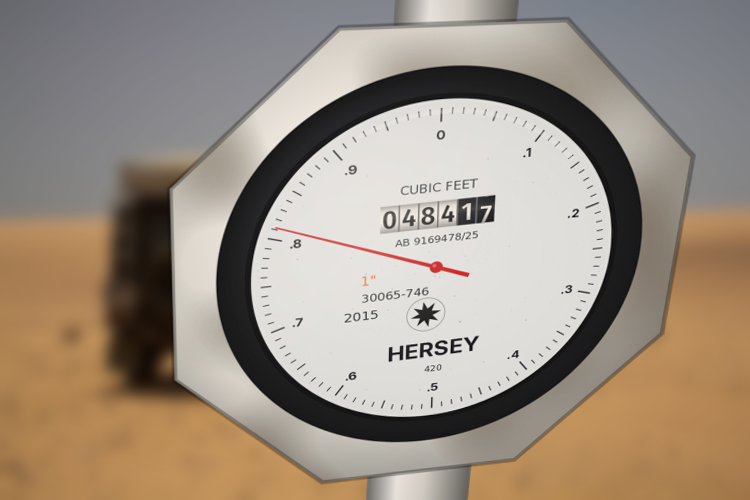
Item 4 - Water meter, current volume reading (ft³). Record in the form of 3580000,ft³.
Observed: 48416.81,ft³
